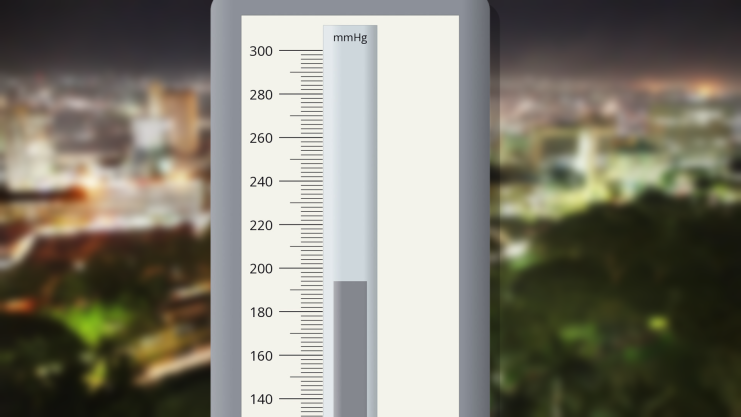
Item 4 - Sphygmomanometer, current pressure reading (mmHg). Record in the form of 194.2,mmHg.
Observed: 194,mmHg
